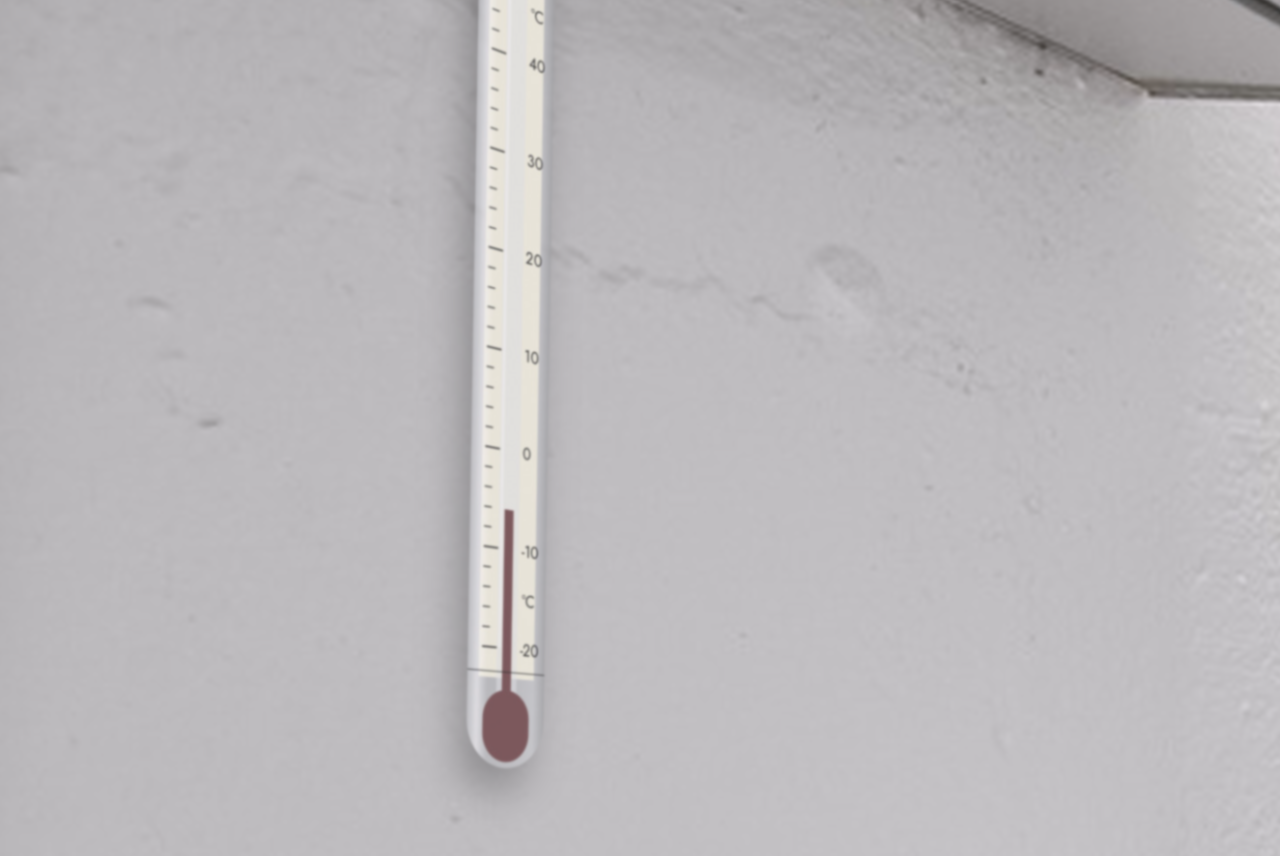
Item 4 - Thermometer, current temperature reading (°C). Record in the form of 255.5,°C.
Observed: -6,°C
